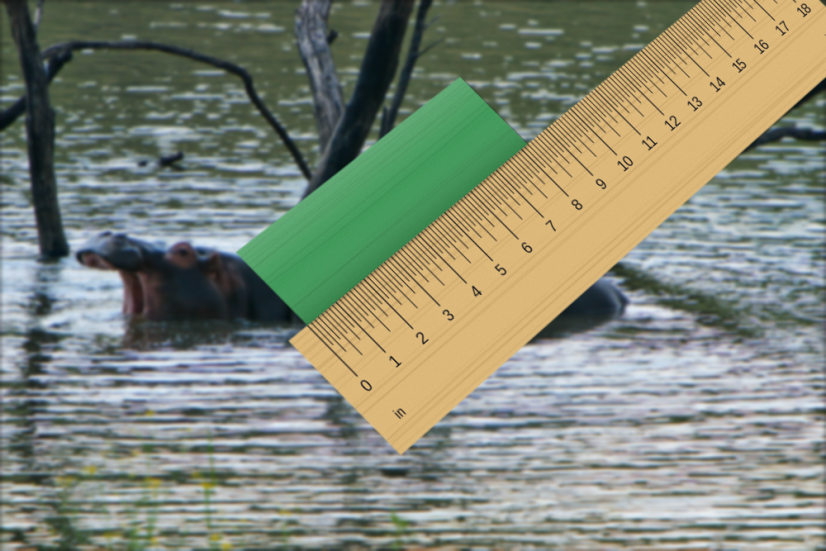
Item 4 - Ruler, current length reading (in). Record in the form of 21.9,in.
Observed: 8.25,in
